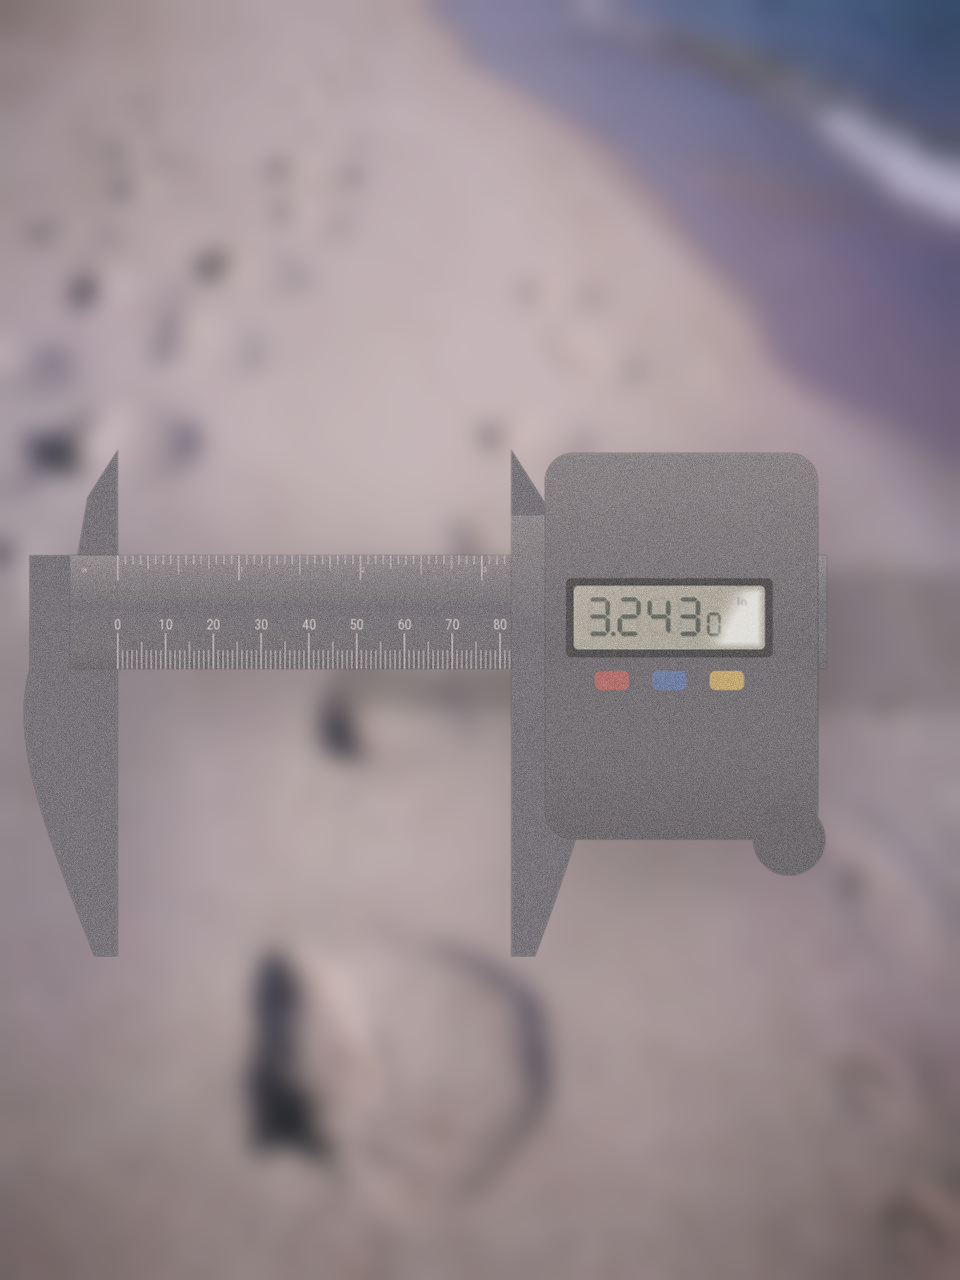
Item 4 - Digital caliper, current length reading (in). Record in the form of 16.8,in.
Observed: 3.2430,in
